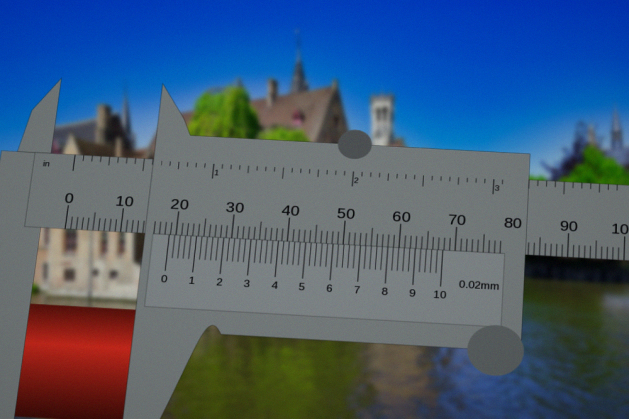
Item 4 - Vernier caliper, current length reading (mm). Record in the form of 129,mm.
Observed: 18.8,mm
